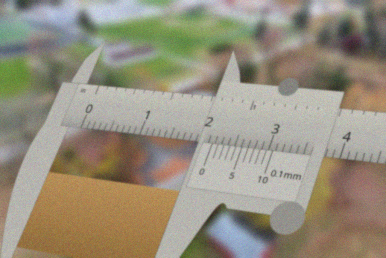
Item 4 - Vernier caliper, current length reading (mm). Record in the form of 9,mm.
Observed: 21.6,mm
